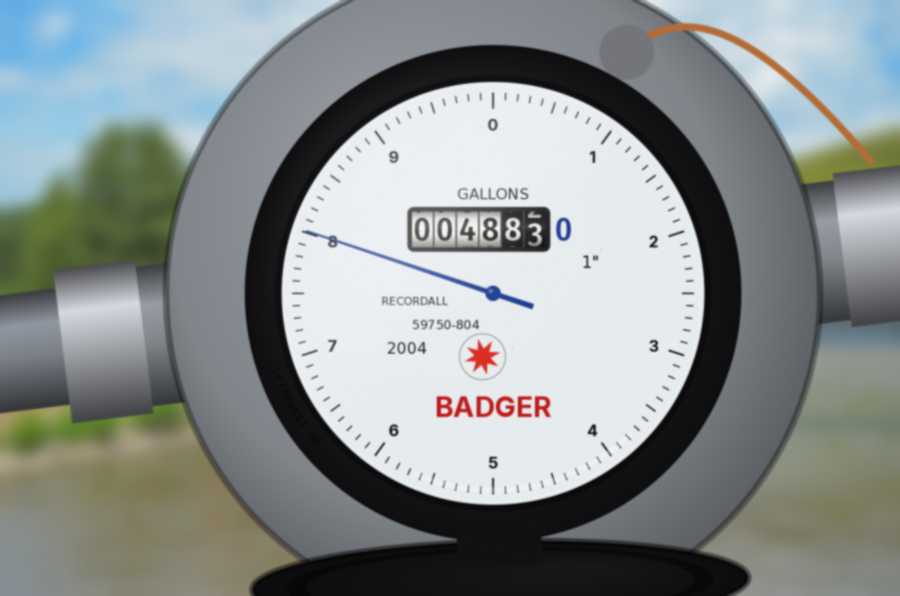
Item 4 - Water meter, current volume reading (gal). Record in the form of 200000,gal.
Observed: 48828.0,gal
